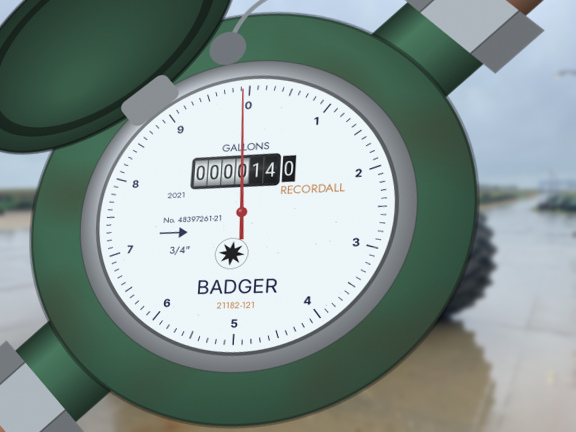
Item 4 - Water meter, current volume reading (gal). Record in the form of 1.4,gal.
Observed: 139.9,gal
